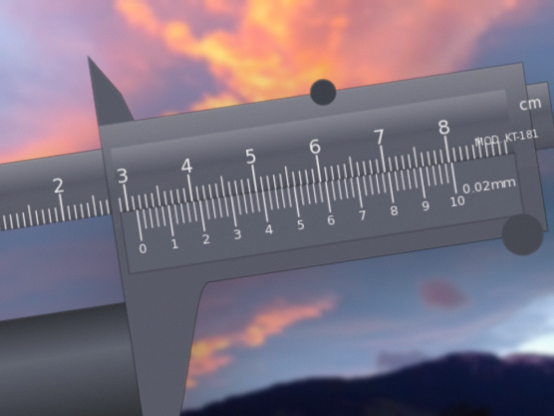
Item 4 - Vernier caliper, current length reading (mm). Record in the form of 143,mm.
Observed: 31.4,mm
